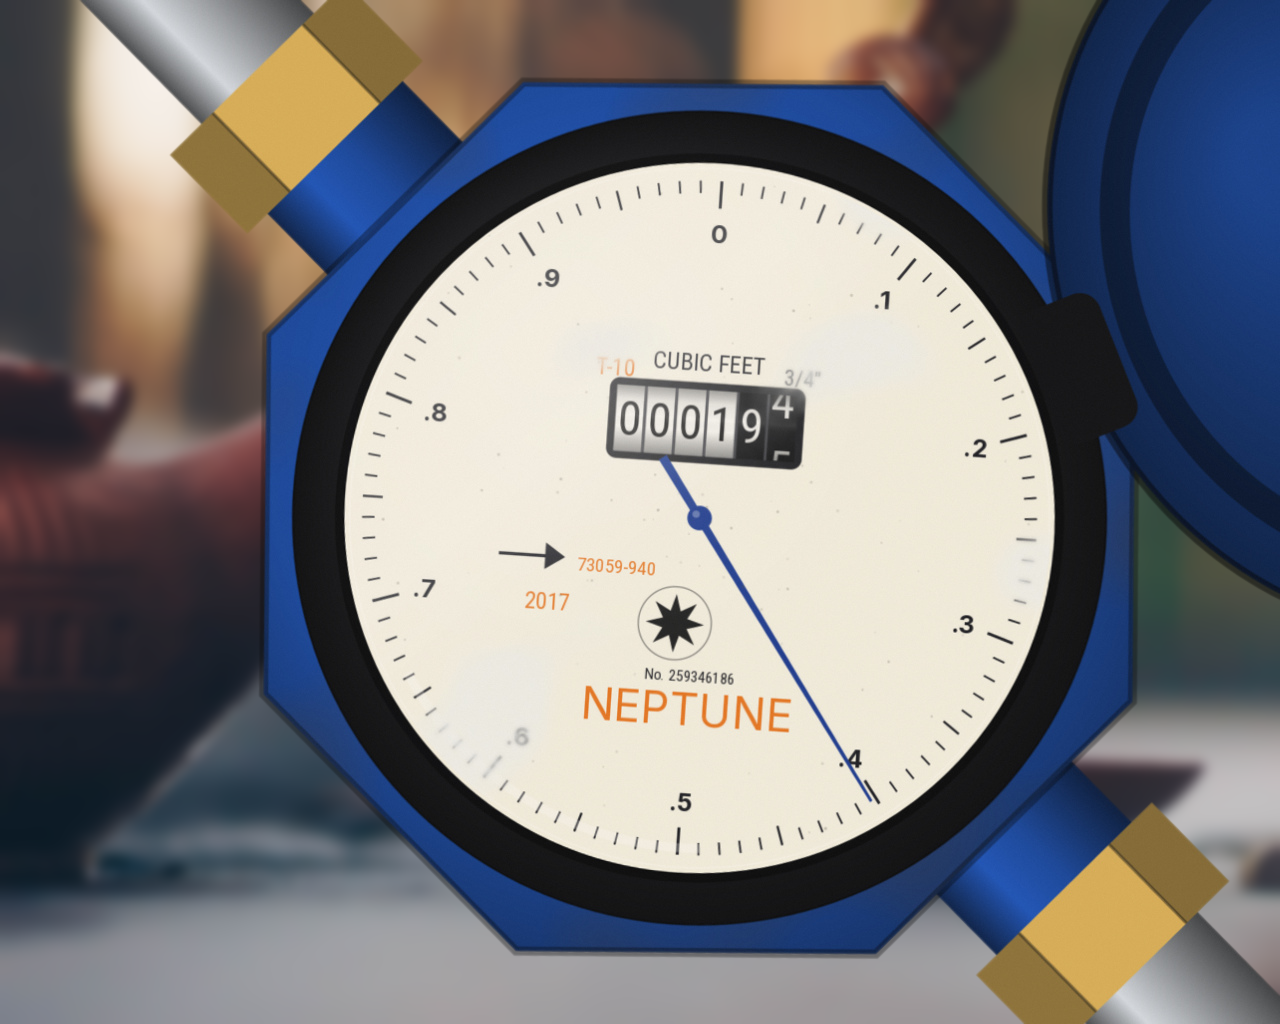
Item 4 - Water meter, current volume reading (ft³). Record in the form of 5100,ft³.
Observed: 194.40,ft³
